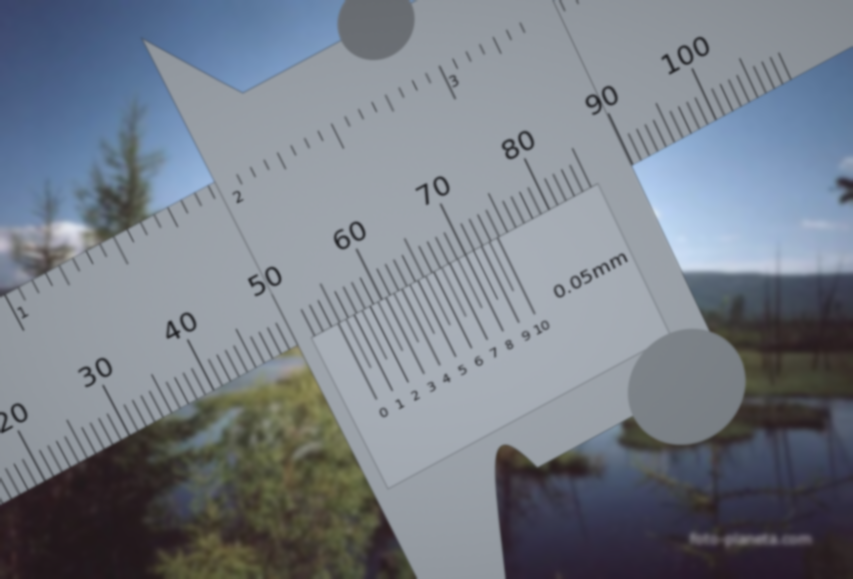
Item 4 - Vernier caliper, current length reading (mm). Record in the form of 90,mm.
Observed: 54.8,mm
